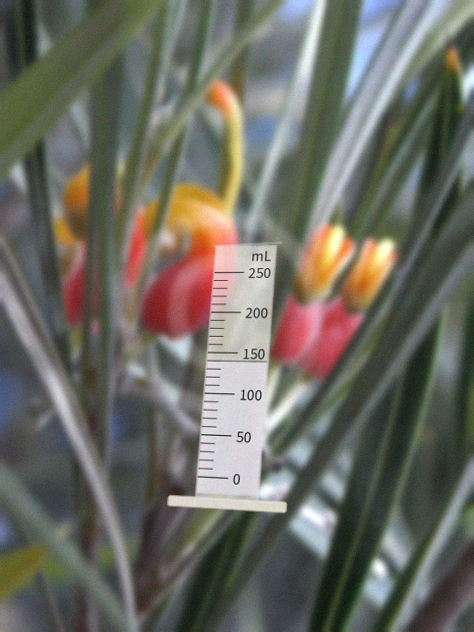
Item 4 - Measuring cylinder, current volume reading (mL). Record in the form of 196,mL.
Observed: 140,mL
